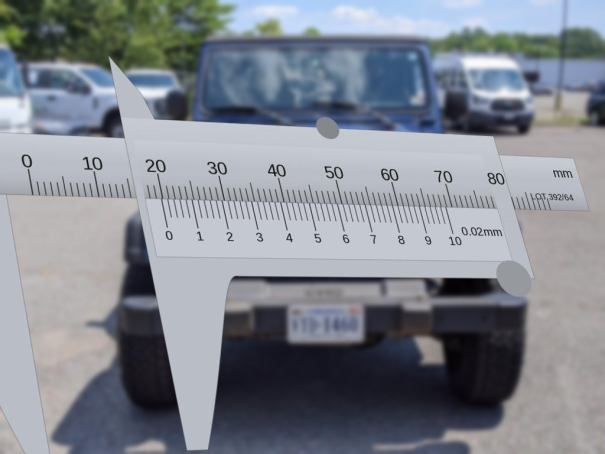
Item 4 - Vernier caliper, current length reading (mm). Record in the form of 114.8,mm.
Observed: 19.8,mm
